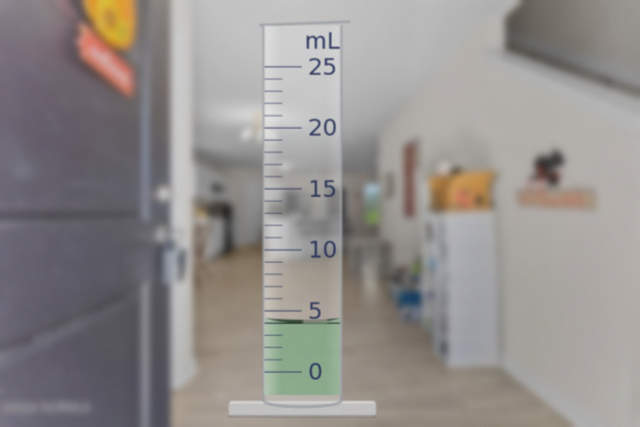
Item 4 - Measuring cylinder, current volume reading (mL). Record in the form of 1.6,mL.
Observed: 4,mL
